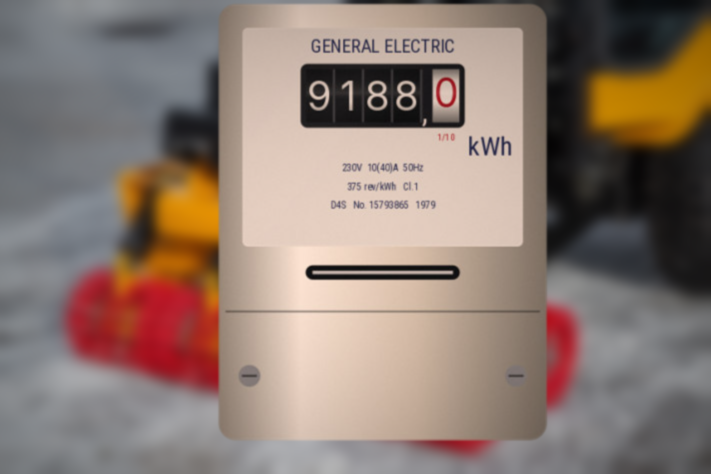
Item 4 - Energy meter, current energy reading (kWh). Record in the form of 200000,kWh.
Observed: 9188.0,kWh
